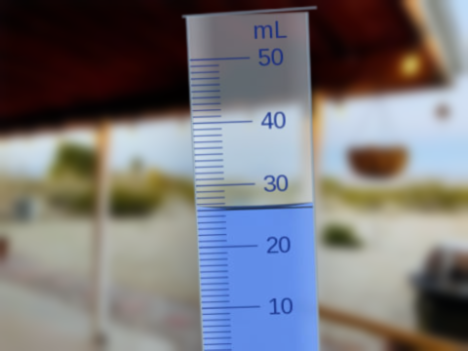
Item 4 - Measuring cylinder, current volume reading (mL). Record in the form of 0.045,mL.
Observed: 26,mL
